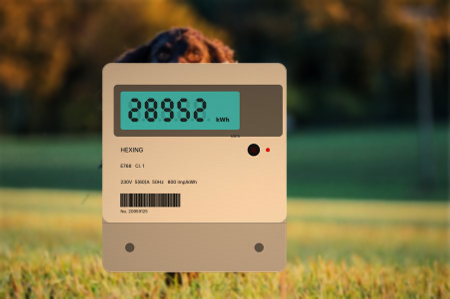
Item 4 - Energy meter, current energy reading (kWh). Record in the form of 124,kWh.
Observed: 28952,kWh
